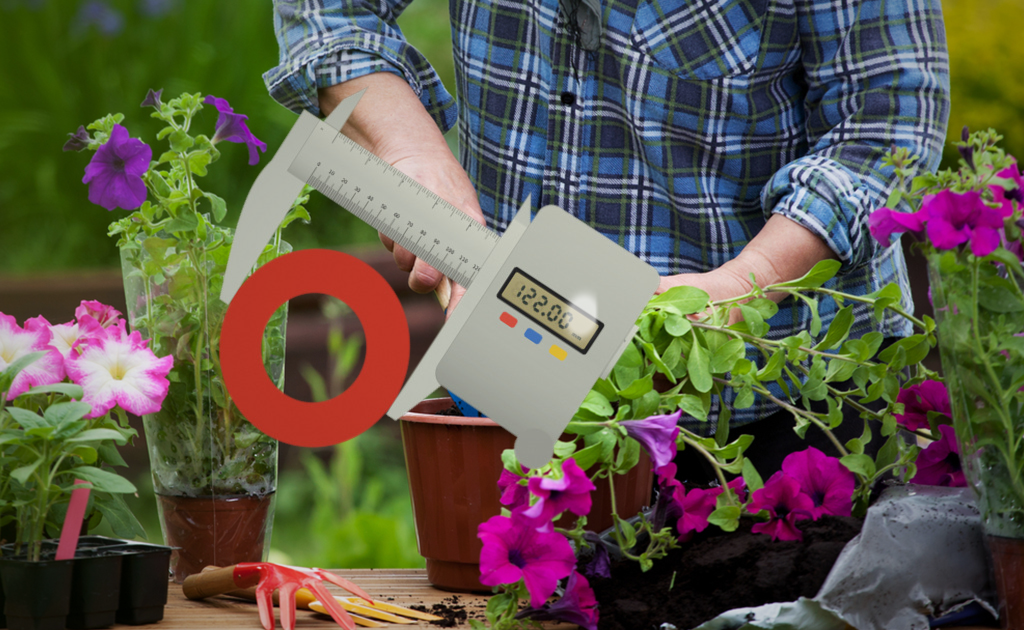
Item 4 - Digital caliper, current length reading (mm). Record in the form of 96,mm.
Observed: 122.00,mm
